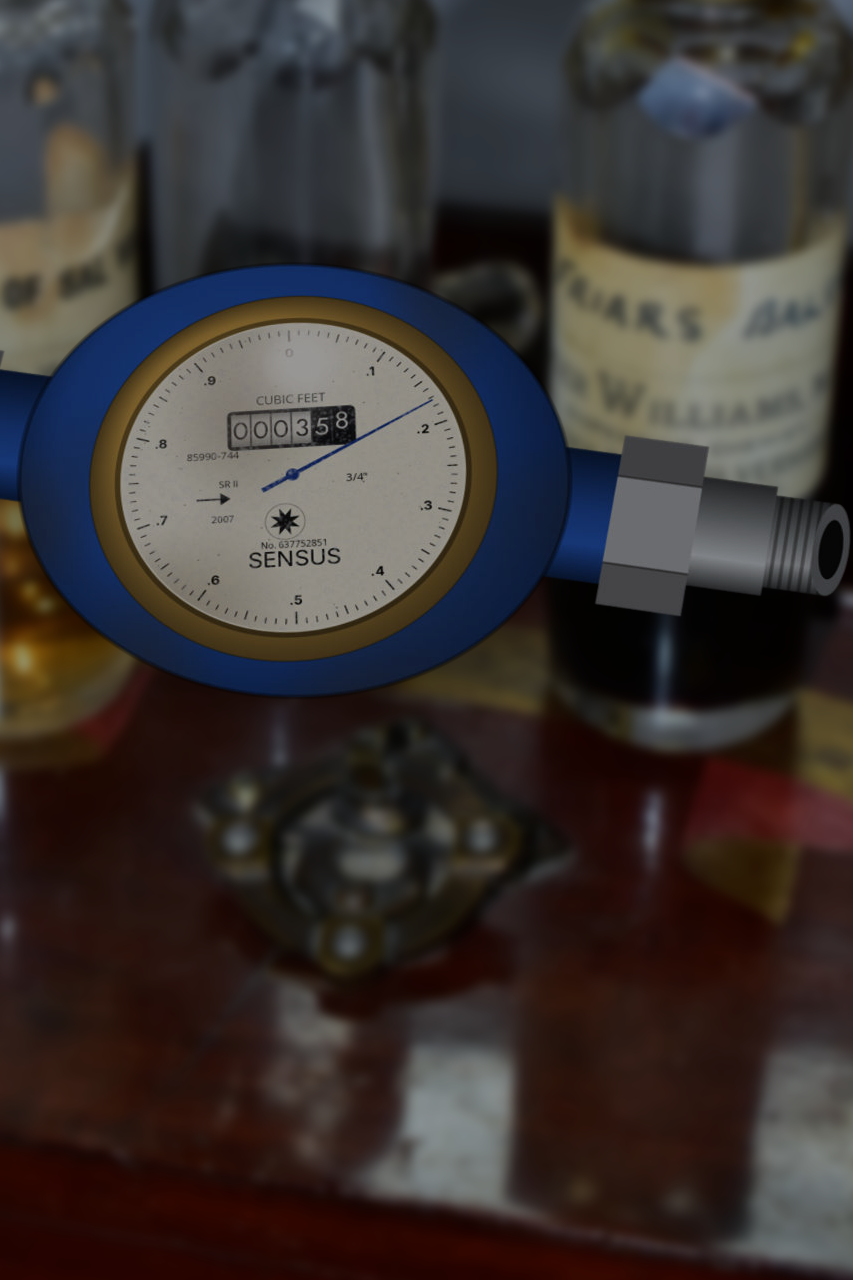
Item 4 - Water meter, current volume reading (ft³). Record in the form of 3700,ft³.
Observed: 358.17,ft³
